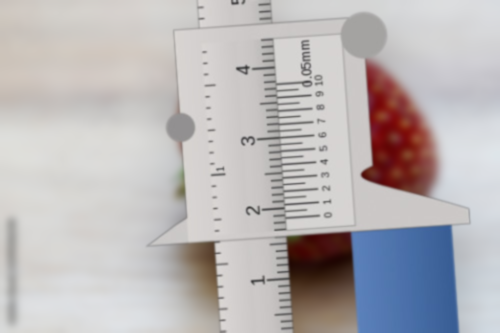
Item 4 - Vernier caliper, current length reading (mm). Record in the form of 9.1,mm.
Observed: 18.6,mm
